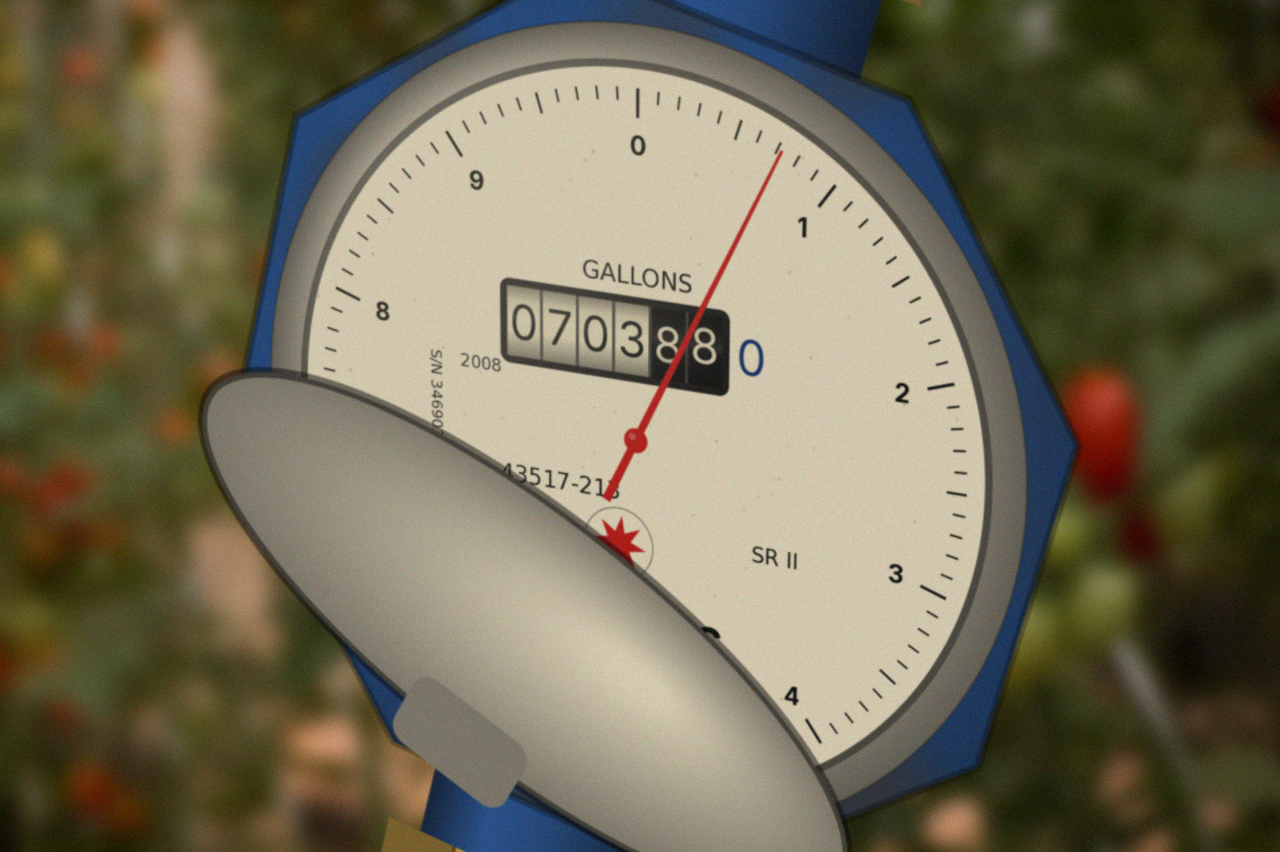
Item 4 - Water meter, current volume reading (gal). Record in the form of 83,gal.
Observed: 703880.7,gal
